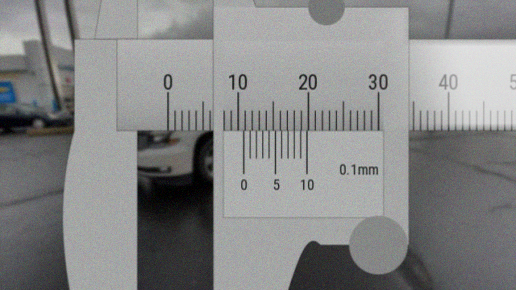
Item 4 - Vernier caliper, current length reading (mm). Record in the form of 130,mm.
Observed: 10.8,mm
